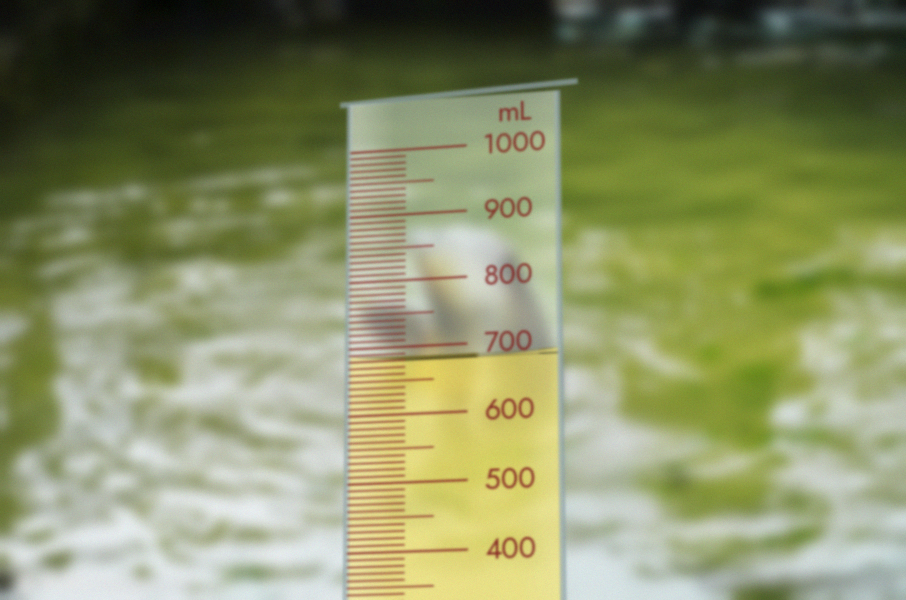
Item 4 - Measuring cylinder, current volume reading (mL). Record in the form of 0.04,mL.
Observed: 680,mL
